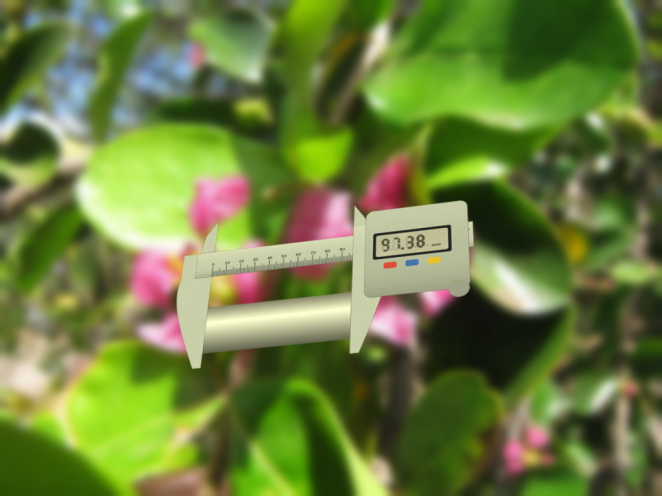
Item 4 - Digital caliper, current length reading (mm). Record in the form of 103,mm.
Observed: 97.38,mm
